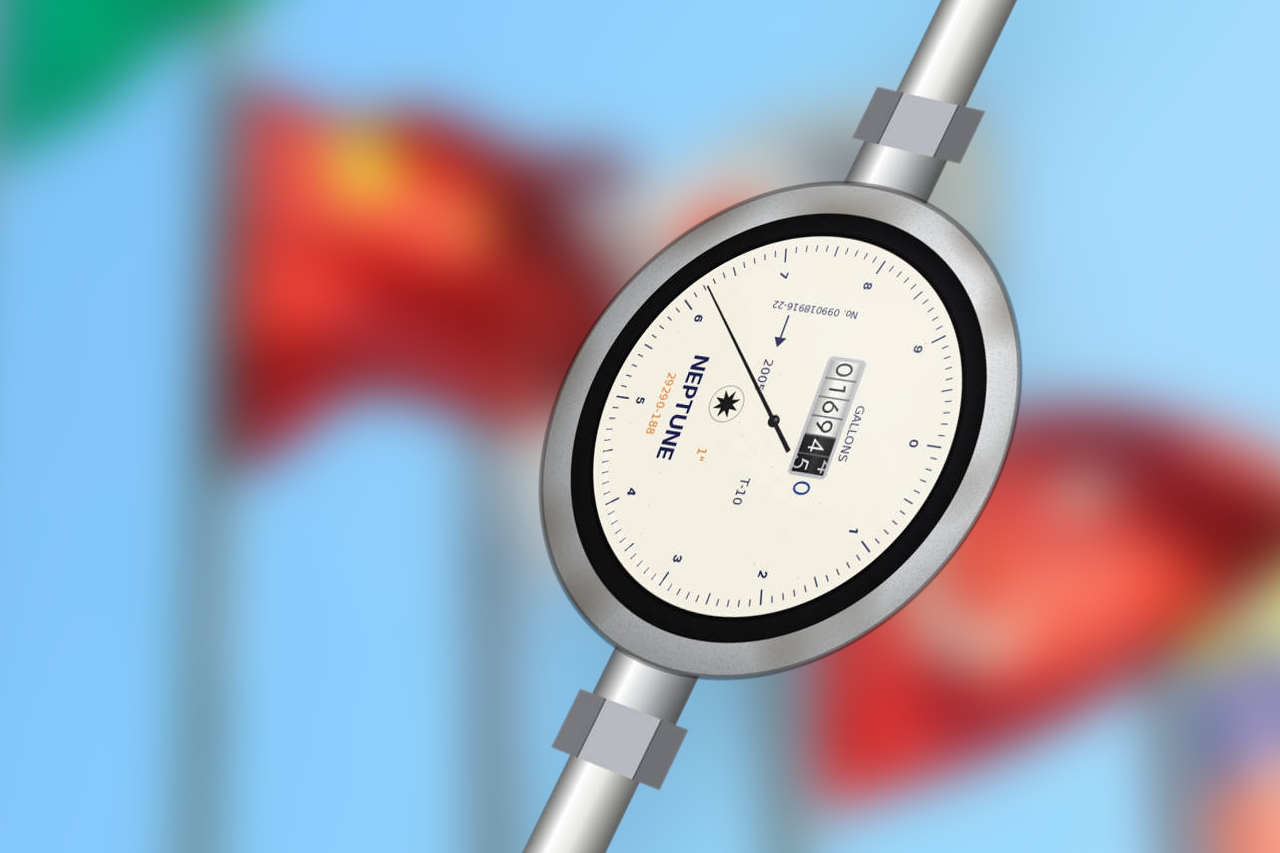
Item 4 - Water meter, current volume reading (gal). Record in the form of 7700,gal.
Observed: 169446.2,gal
